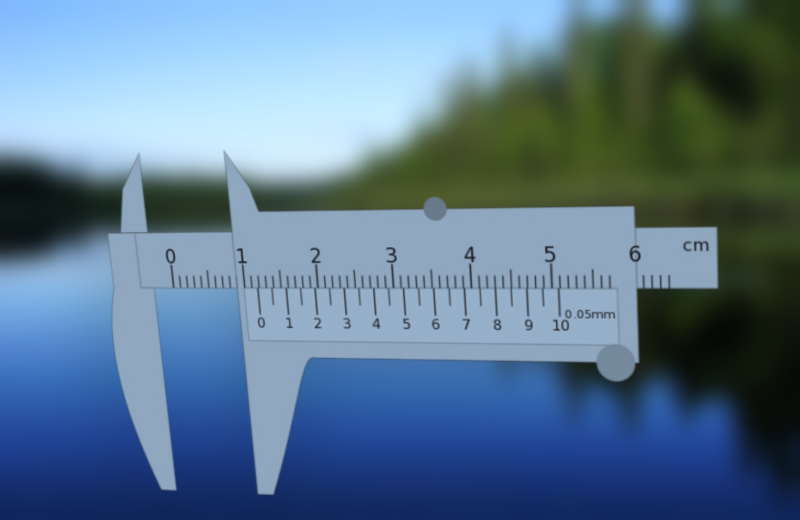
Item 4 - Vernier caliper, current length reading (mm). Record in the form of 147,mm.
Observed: 11.8,mm
